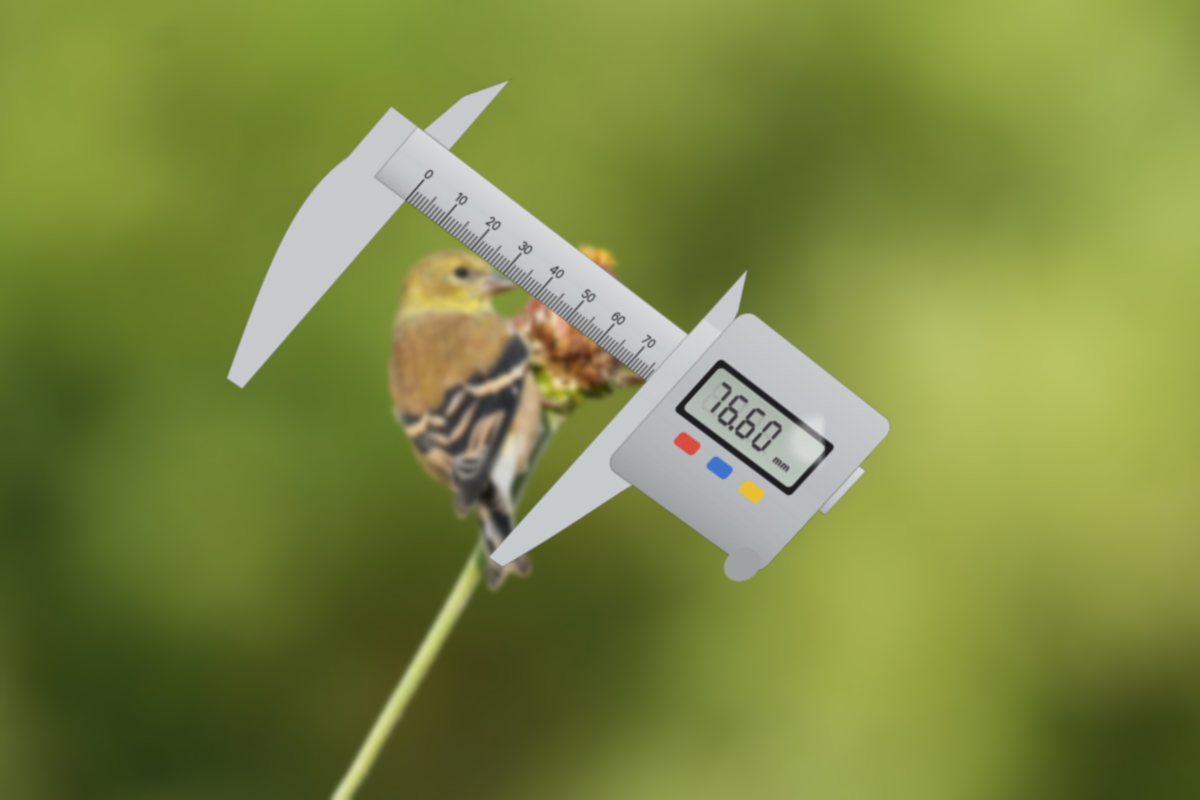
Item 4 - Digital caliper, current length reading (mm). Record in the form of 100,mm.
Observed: 76.60,mm
